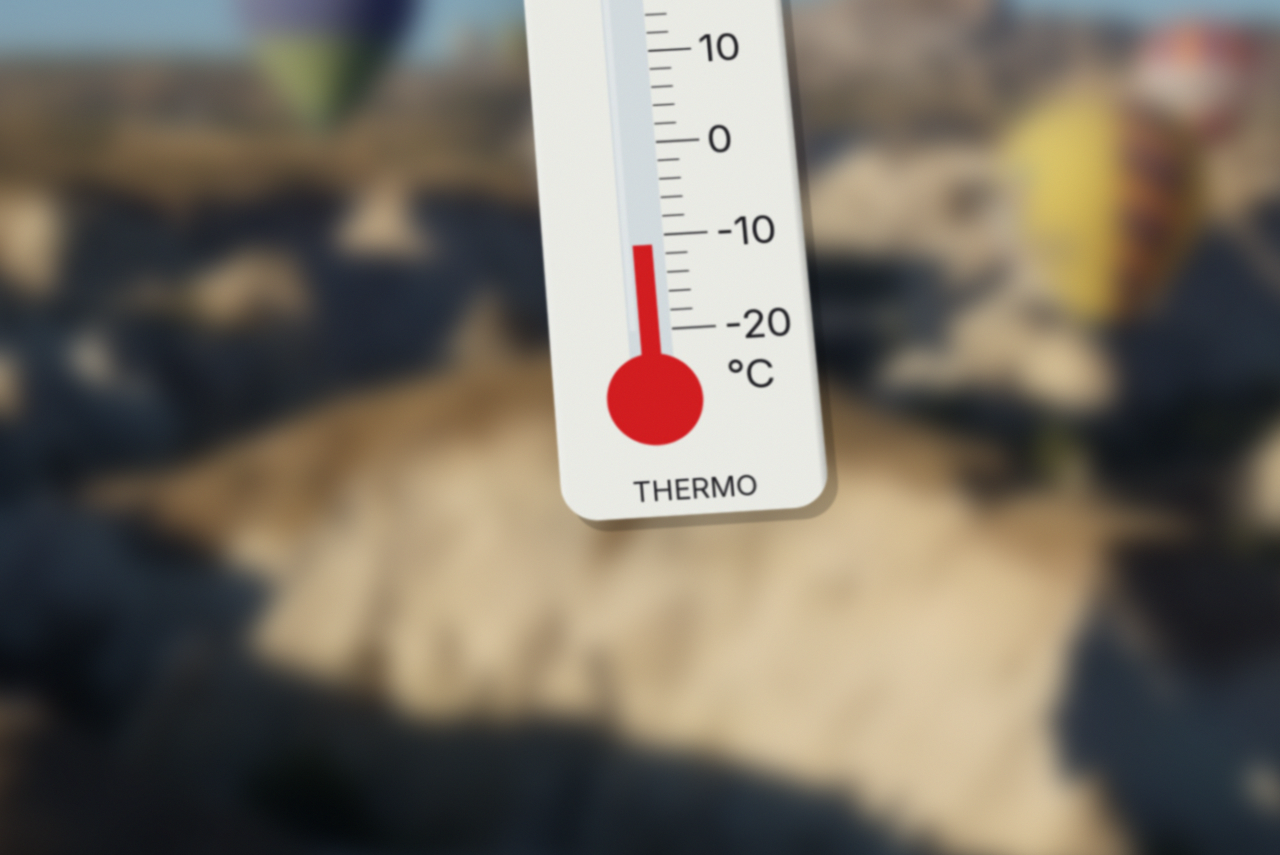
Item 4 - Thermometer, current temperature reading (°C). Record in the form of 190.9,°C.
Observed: -11,°C
